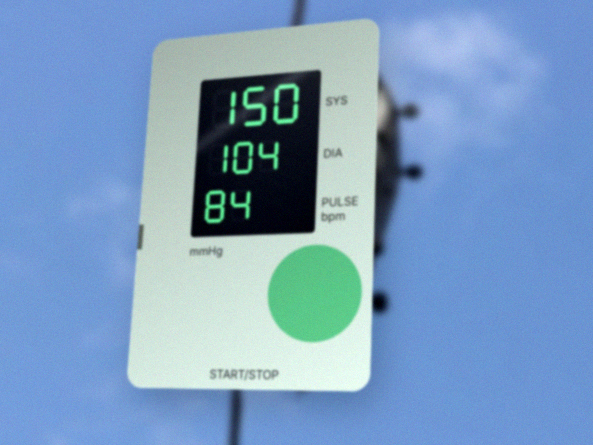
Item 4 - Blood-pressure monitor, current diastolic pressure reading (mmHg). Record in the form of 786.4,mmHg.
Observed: 104,mmHg
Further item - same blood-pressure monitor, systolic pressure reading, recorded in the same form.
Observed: 150,mmHg
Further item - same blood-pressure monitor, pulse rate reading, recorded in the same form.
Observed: 84,bpm
